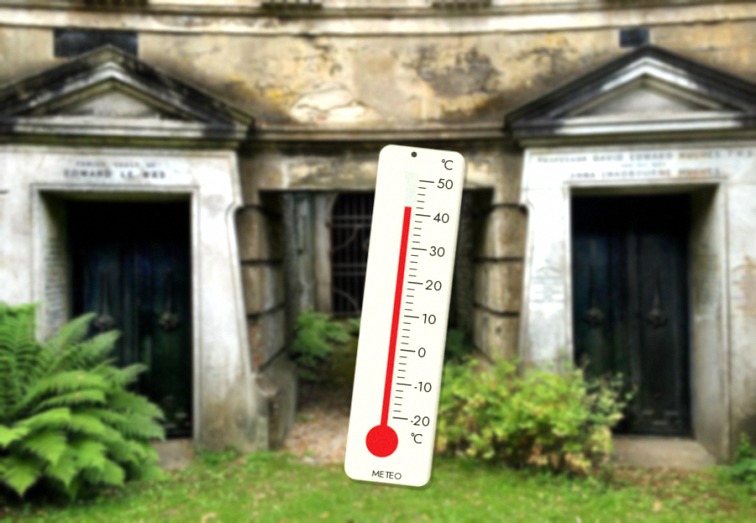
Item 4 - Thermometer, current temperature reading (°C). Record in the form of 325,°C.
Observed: 42,°C
